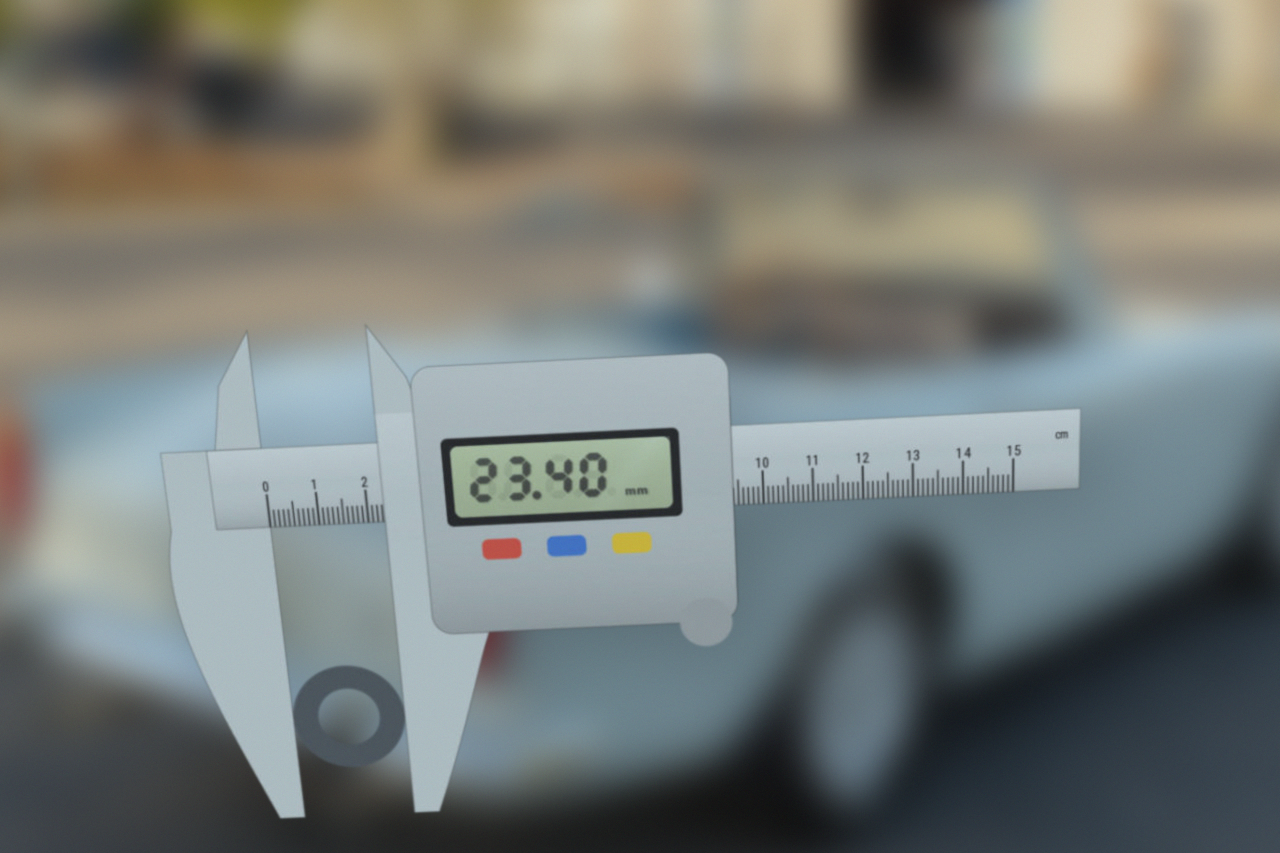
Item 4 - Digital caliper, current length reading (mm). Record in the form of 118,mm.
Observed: 23.40,mm
